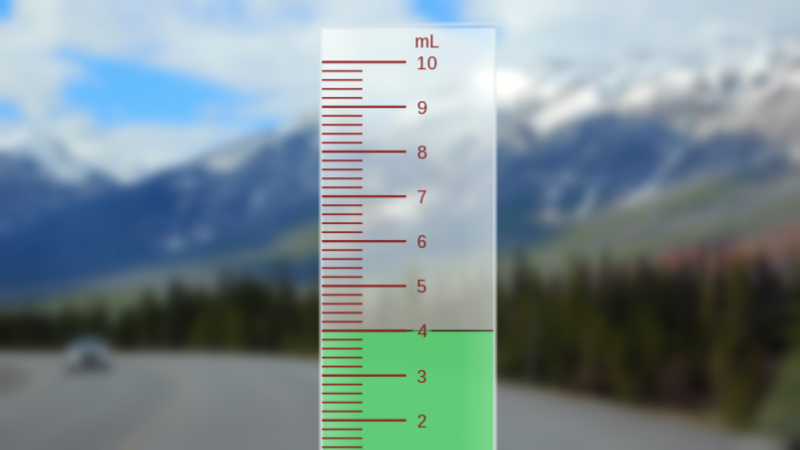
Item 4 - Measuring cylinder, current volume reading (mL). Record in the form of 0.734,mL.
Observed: 4,mL
